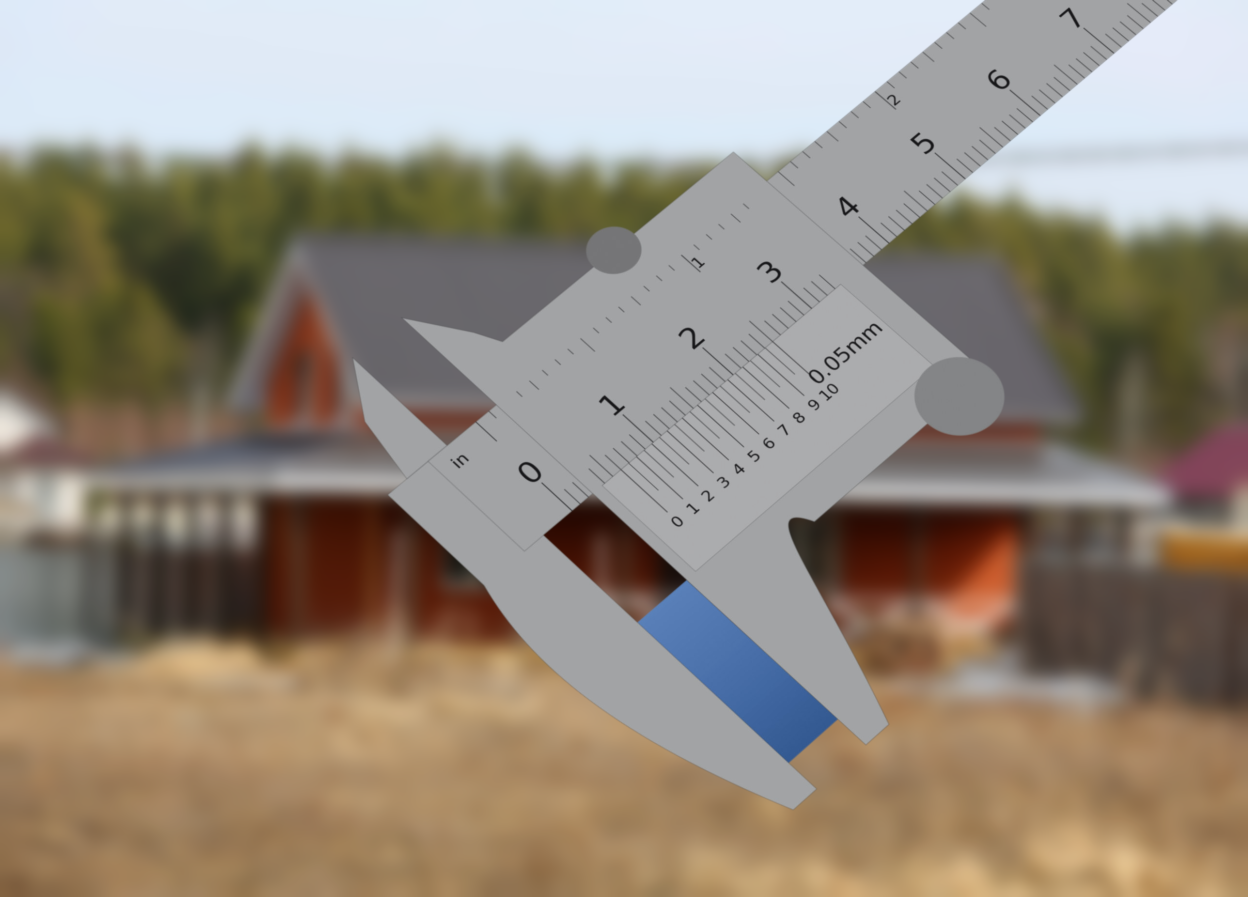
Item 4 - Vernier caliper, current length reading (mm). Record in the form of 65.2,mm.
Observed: 6.0,mm
